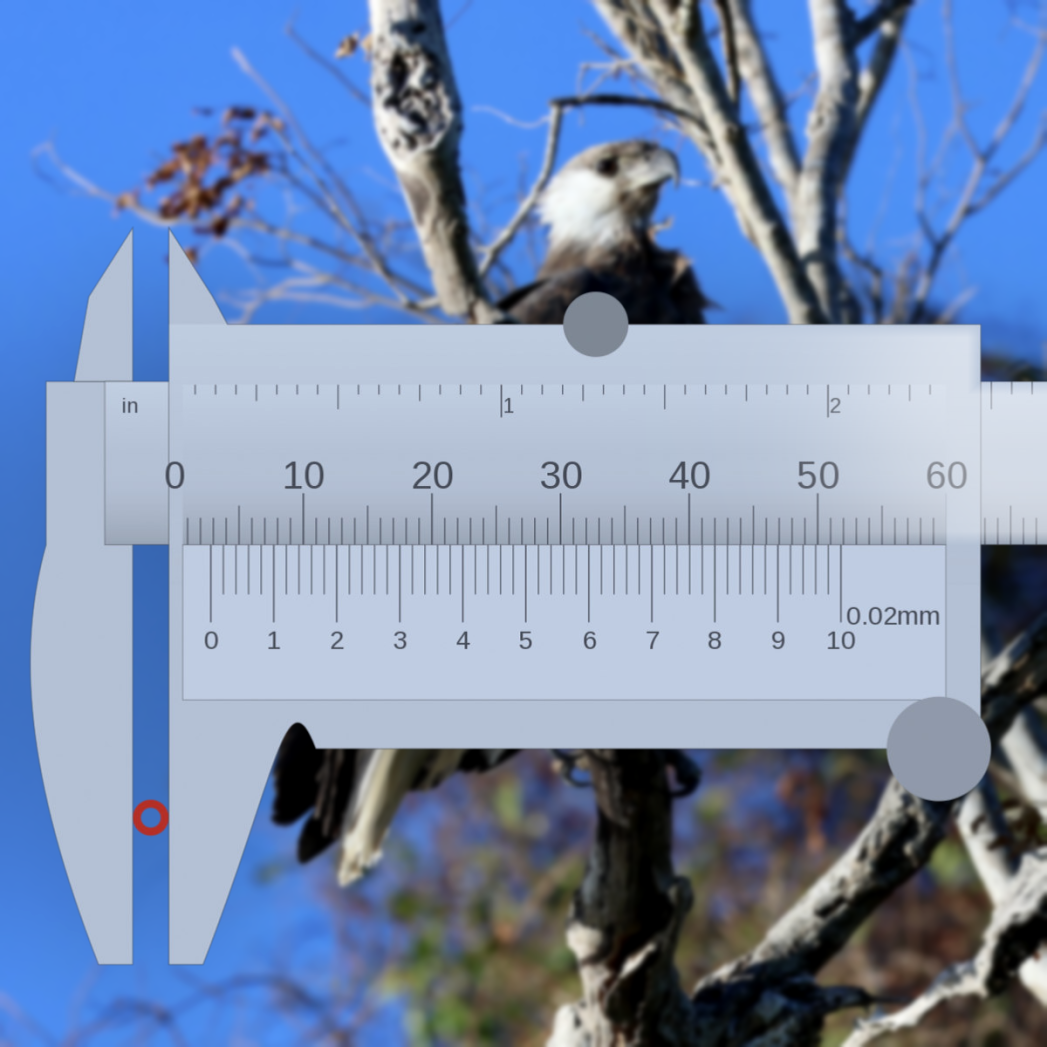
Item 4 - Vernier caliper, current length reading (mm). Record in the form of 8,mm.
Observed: 2.8,mm
